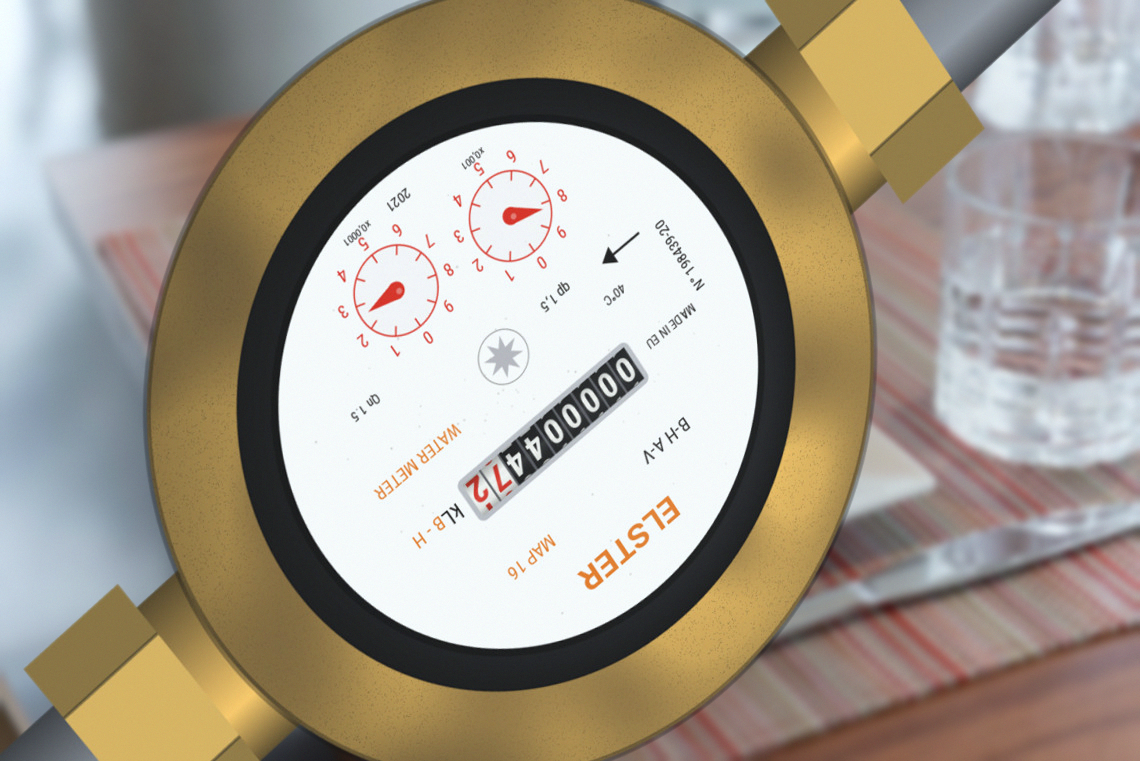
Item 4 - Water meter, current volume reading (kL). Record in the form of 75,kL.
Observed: 44.7182,kL
